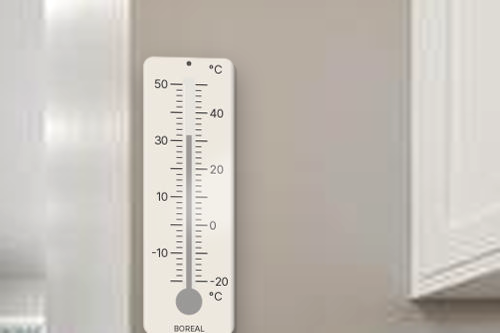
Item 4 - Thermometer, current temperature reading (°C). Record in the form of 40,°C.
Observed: 32,°C
